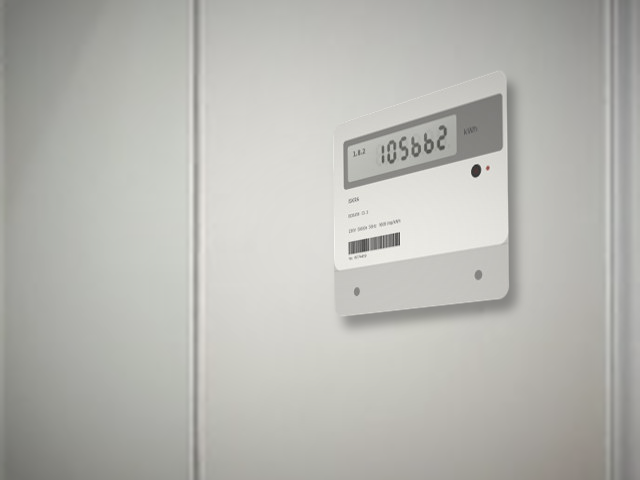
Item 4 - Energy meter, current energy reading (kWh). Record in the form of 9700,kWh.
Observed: 105662,kWh
